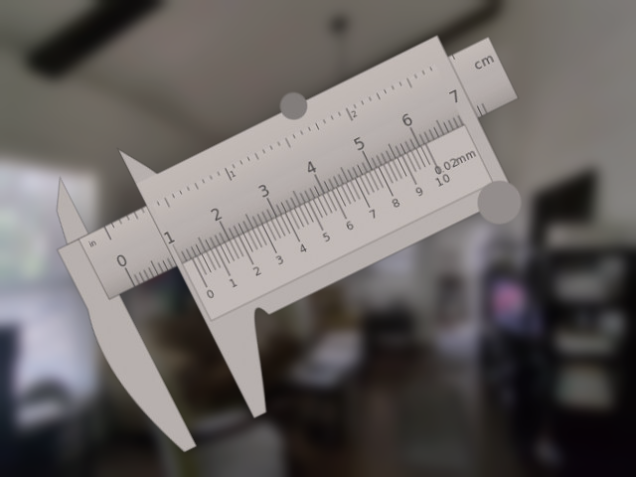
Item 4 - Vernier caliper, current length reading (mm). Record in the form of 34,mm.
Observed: 12.2,mm
